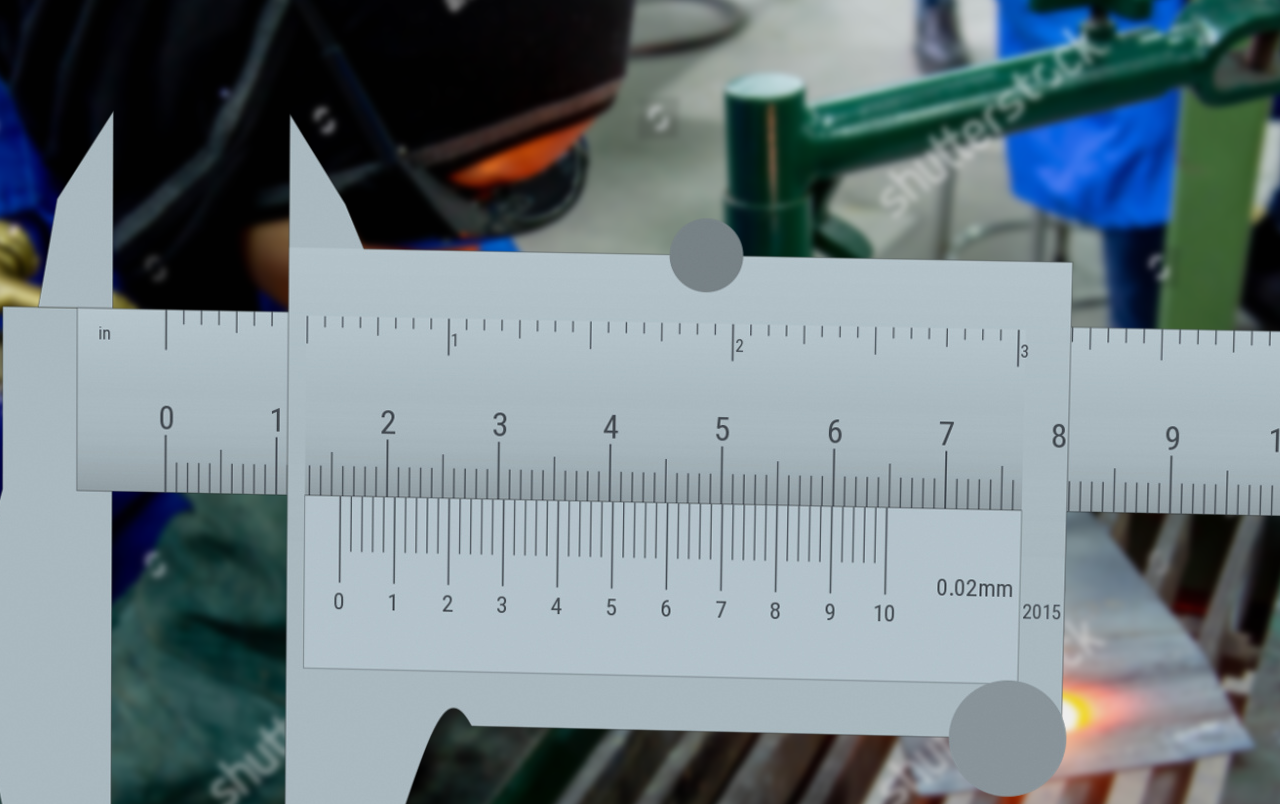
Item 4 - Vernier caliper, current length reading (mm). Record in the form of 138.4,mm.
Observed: 15.8,mm
